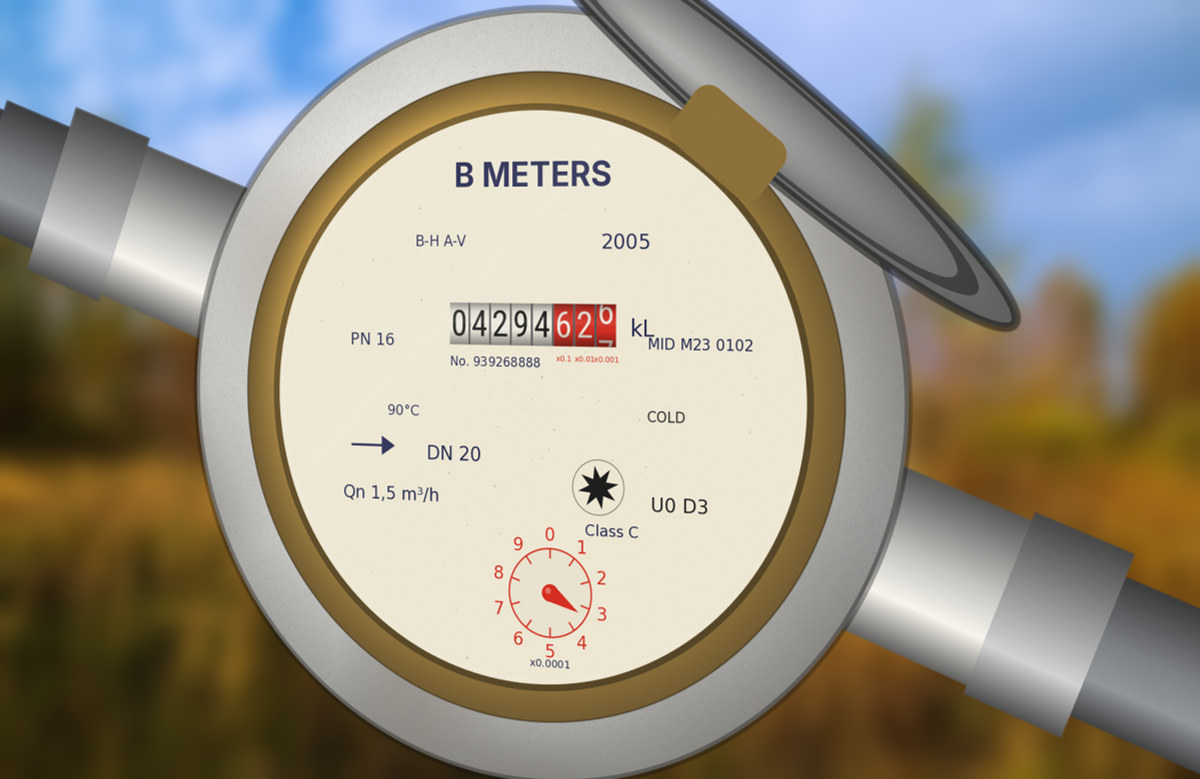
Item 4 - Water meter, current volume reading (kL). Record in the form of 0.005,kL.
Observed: 4294.6263,kL
